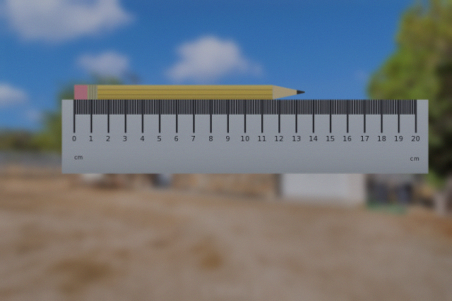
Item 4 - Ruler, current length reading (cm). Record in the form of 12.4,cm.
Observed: 13.5,cm
